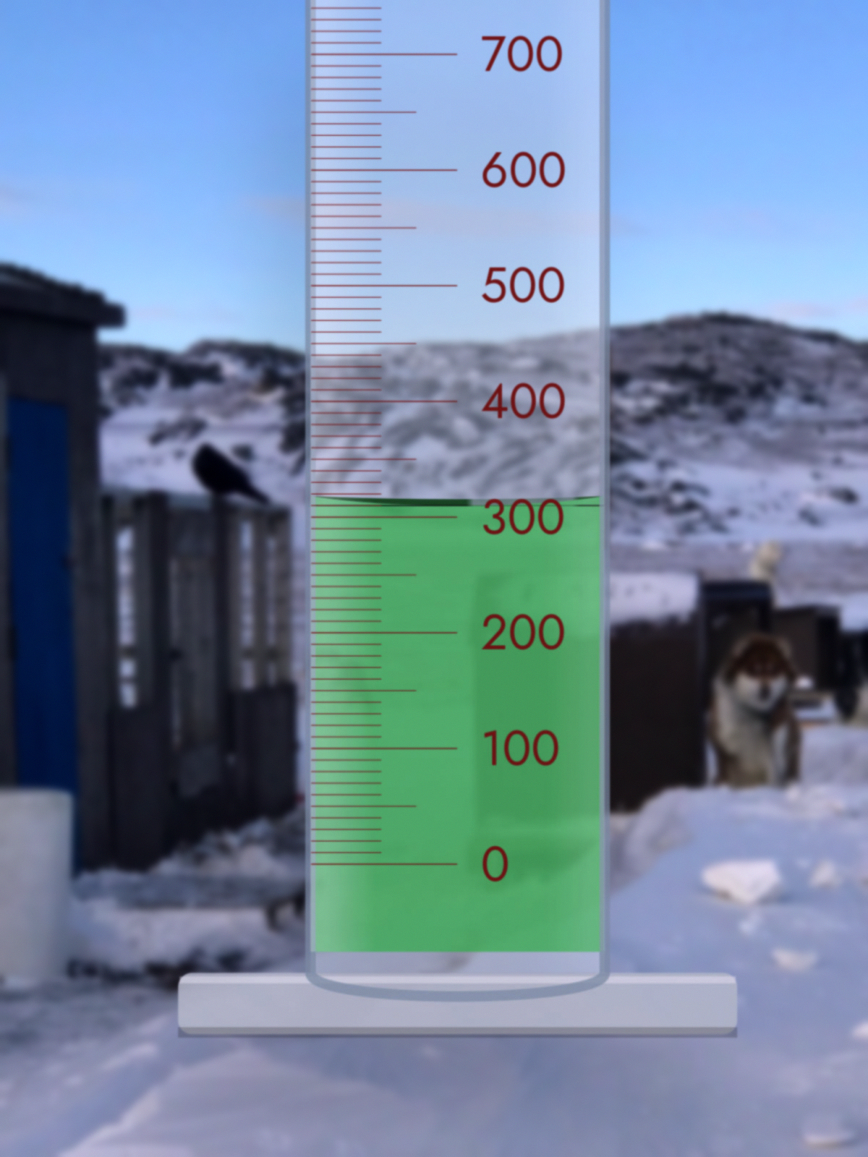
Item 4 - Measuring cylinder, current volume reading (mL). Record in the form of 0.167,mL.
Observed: 310,mL
